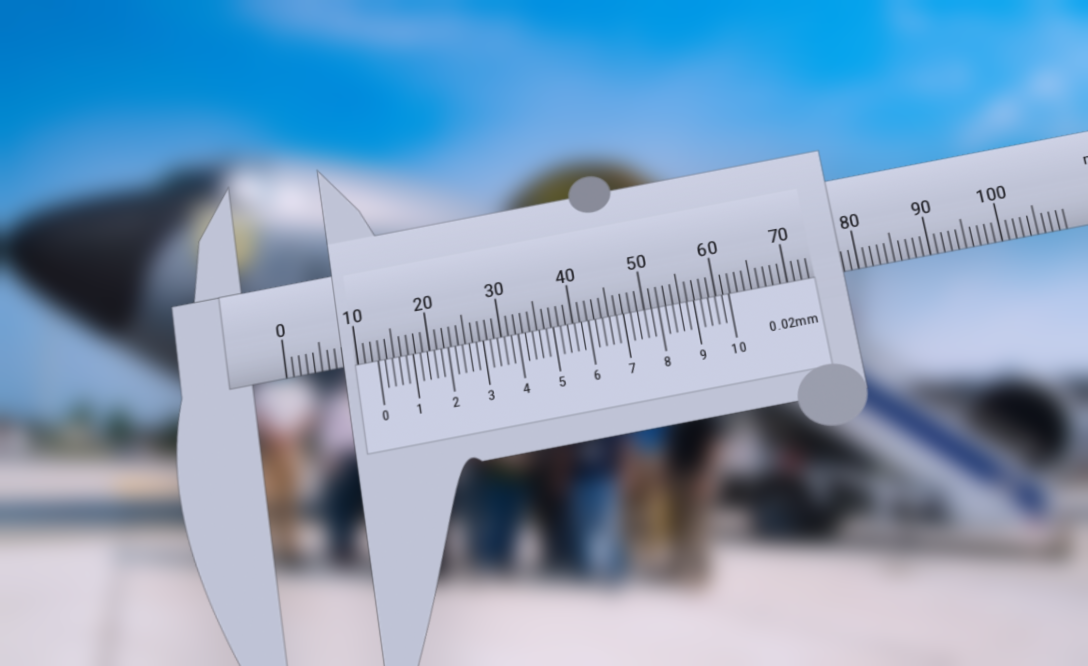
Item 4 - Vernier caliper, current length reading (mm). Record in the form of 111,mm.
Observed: 12.8,mm
